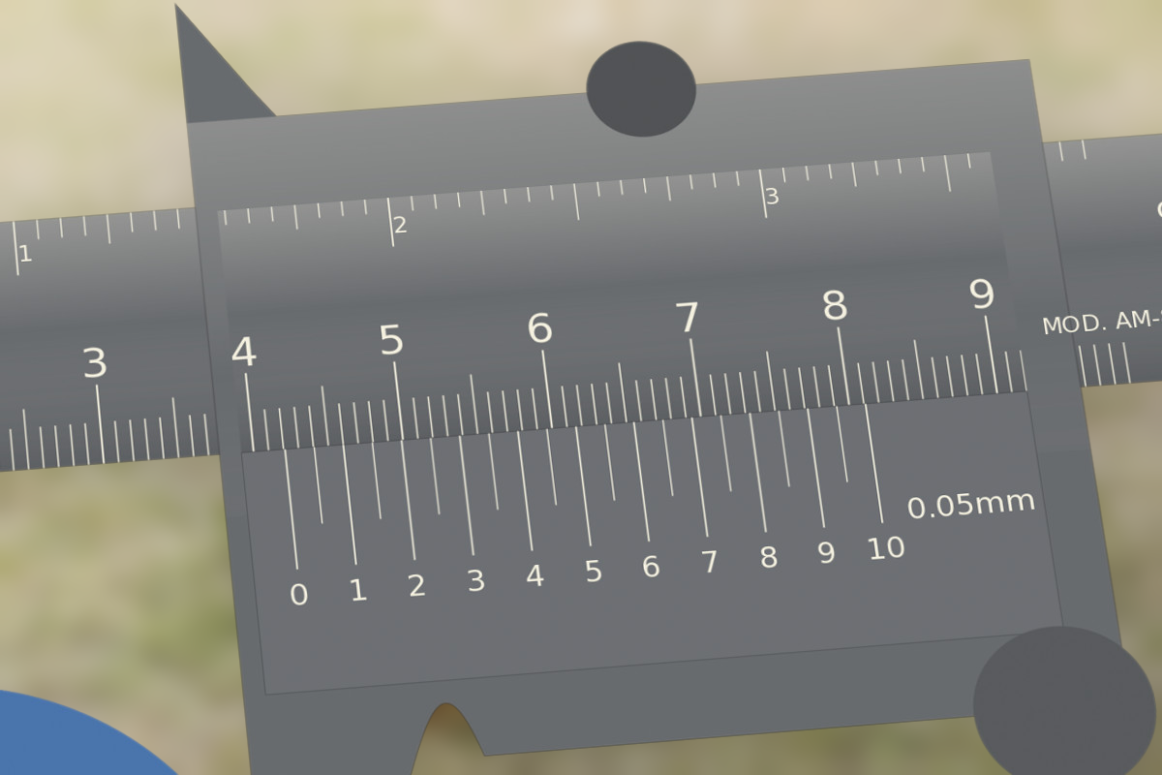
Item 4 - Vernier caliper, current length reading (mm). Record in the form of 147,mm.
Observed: 42.1,mm
